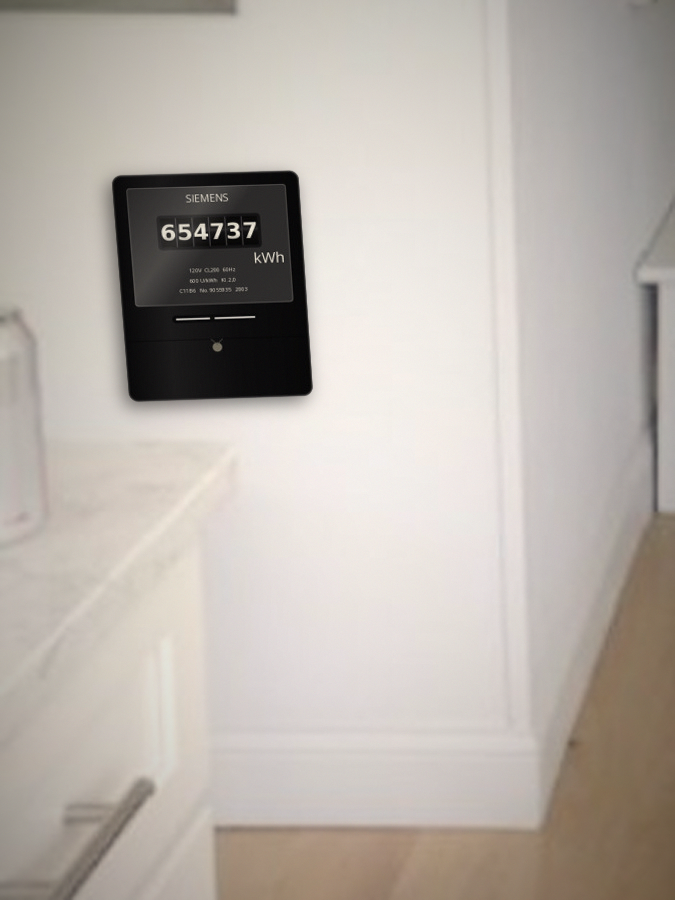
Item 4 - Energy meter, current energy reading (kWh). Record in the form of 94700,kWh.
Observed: 654737,kWh
